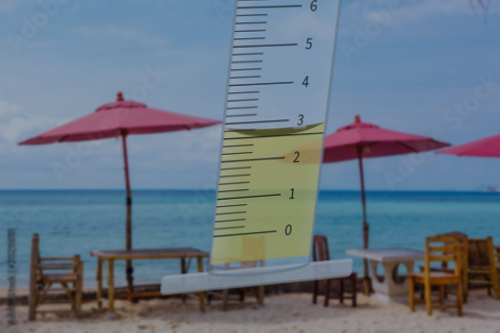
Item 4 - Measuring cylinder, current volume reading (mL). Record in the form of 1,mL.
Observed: 2.6,mL
